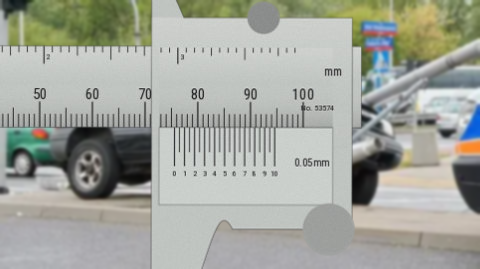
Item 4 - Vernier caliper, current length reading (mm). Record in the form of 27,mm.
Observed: 75.6,mm
